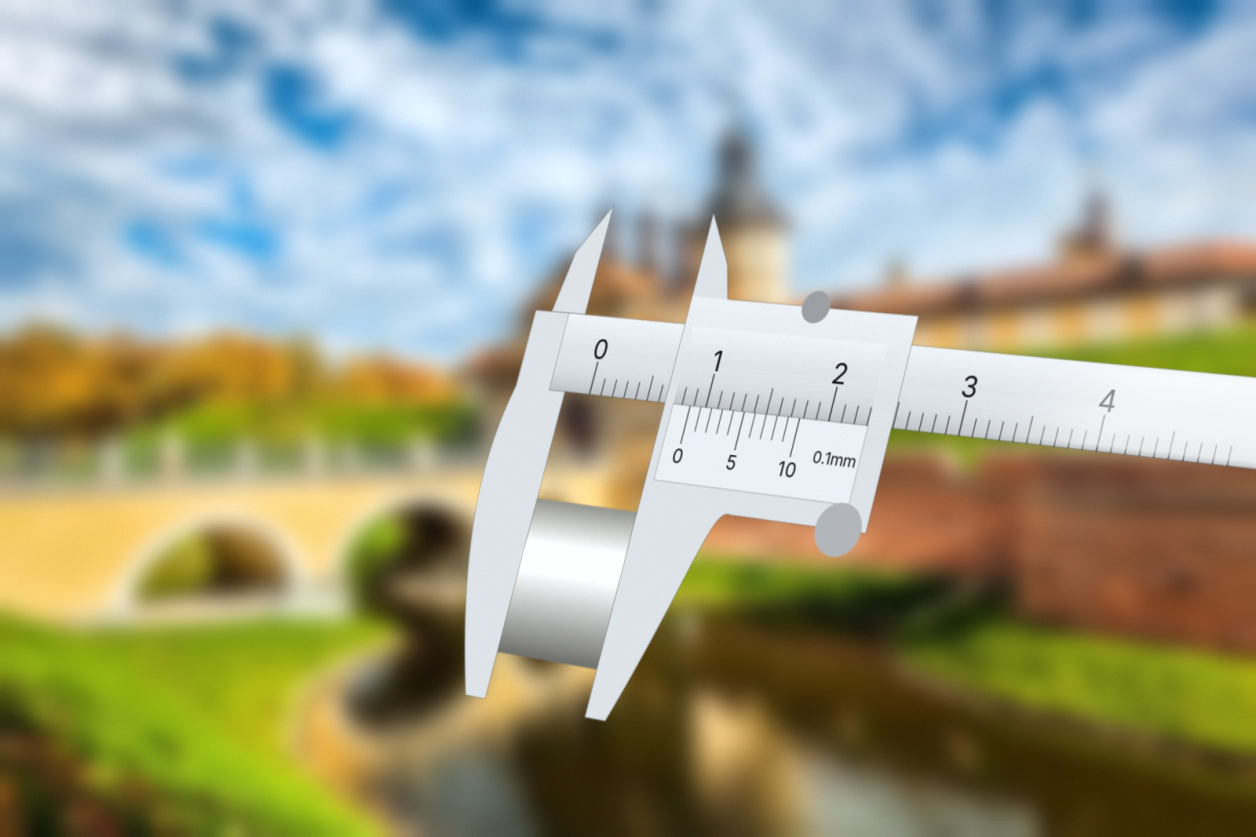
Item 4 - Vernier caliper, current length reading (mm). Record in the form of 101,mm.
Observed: 8.7,mm
